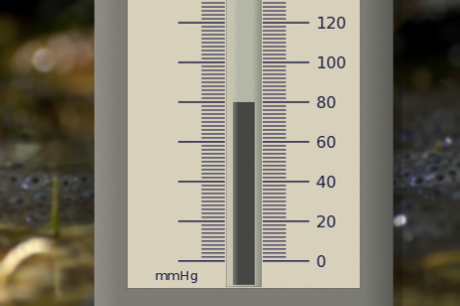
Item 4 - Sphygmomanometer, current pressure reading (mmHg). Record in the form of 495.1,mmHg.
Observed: 80,mmHg
